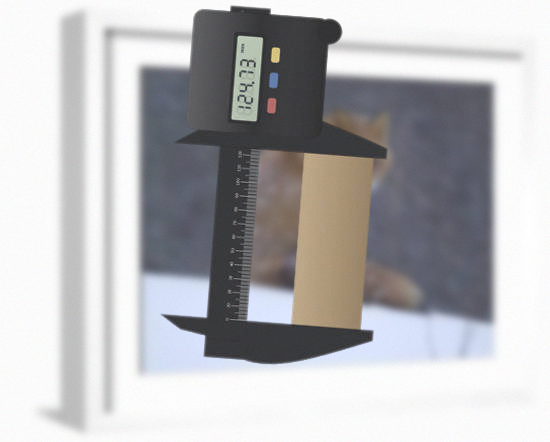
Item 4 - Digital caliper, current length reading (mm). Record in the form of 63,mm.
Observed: 124.73,mm
